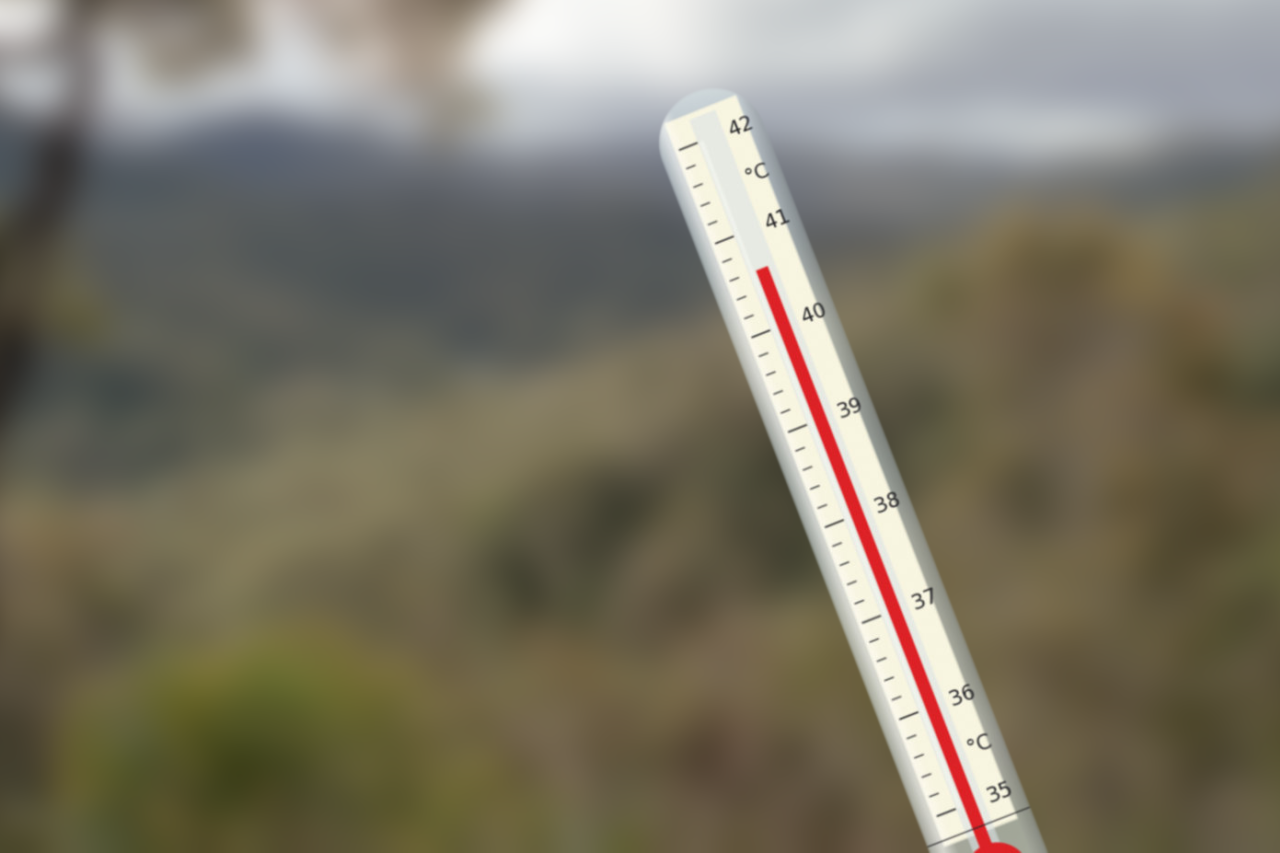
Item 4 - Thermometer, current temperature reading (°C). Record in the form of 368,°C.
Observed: 40.6,°C
